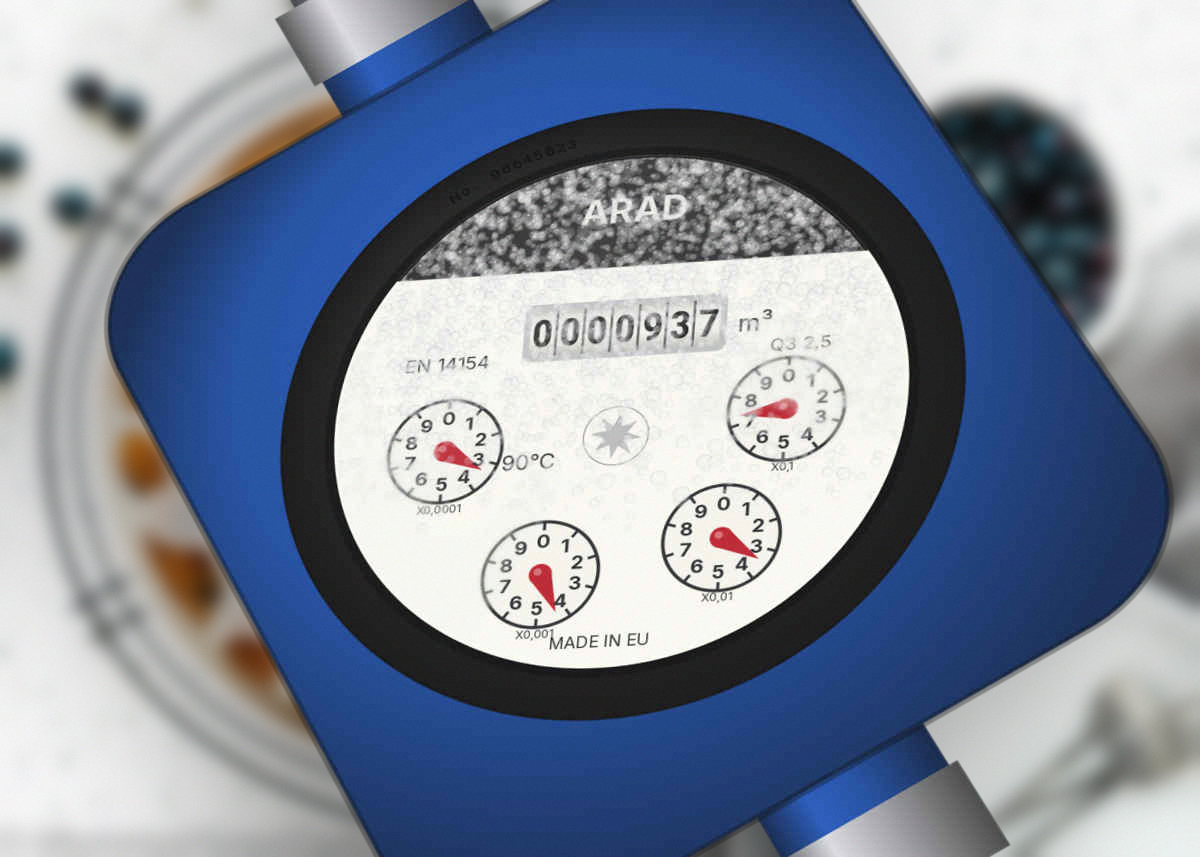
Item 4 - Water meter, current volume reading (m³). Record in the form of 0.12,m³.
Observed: 937.7343,m³
